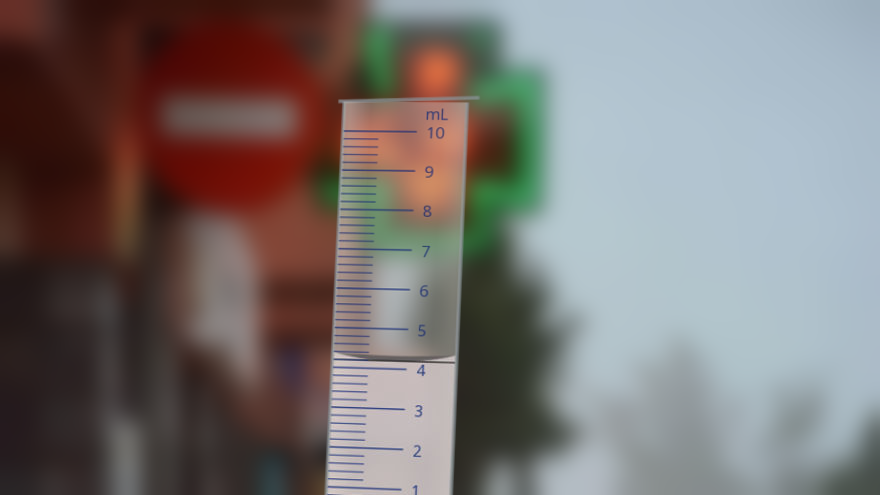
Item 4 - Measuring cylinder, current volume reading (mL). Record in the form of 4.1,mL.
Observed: 4.2,mL
